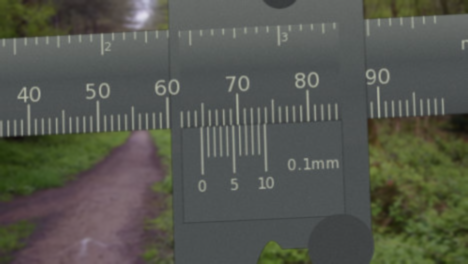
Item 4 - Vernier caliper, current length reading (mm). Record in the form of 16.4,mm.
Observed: 64.8,mm
